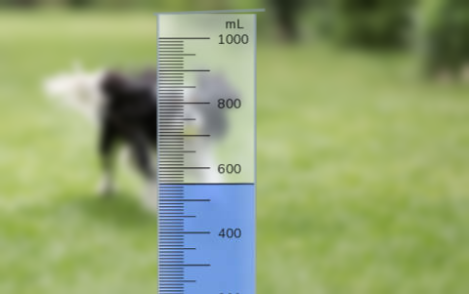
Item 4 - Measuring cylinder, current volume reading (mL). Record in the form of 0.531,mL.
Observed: 550,mL
